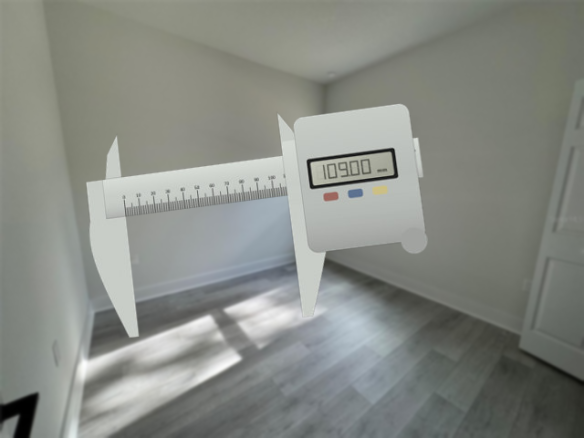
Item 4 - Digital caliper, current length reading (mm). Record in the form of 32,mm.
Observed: 109.00,mm
